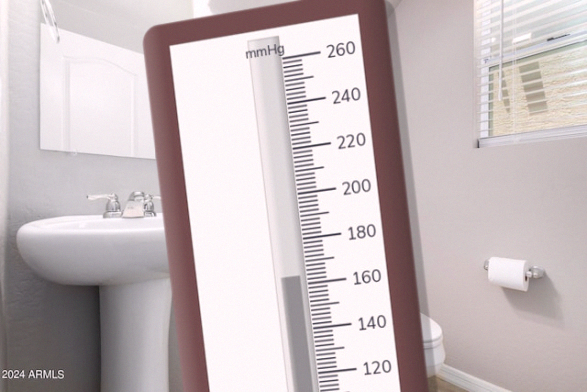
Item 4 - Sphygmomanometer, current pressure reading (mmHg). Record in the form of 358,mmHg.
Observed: 164,mmHg
